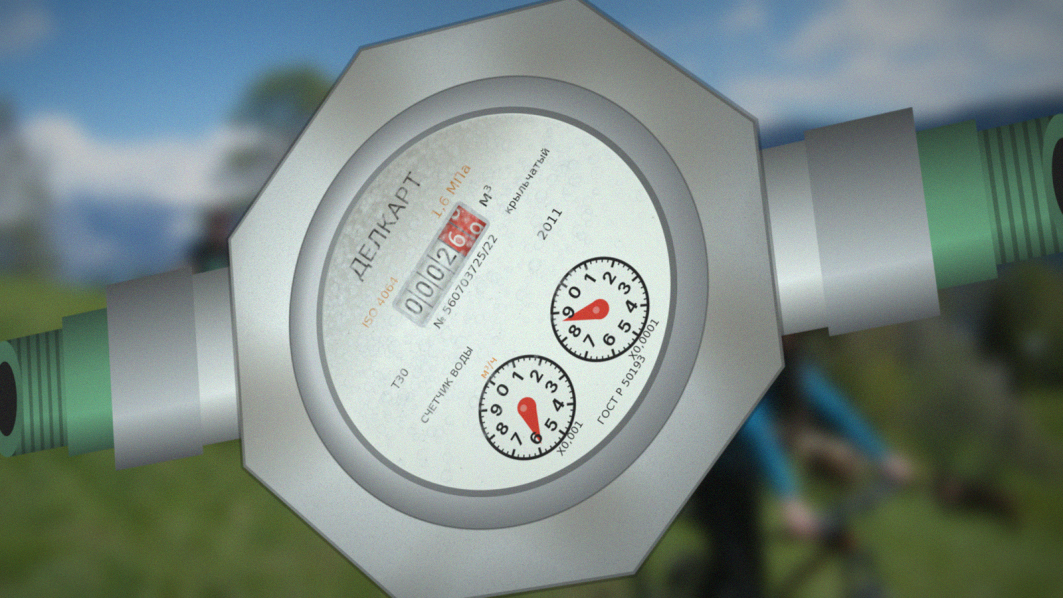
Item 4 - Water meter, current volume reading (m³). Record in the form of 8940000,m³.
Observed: 2.6858,m³
